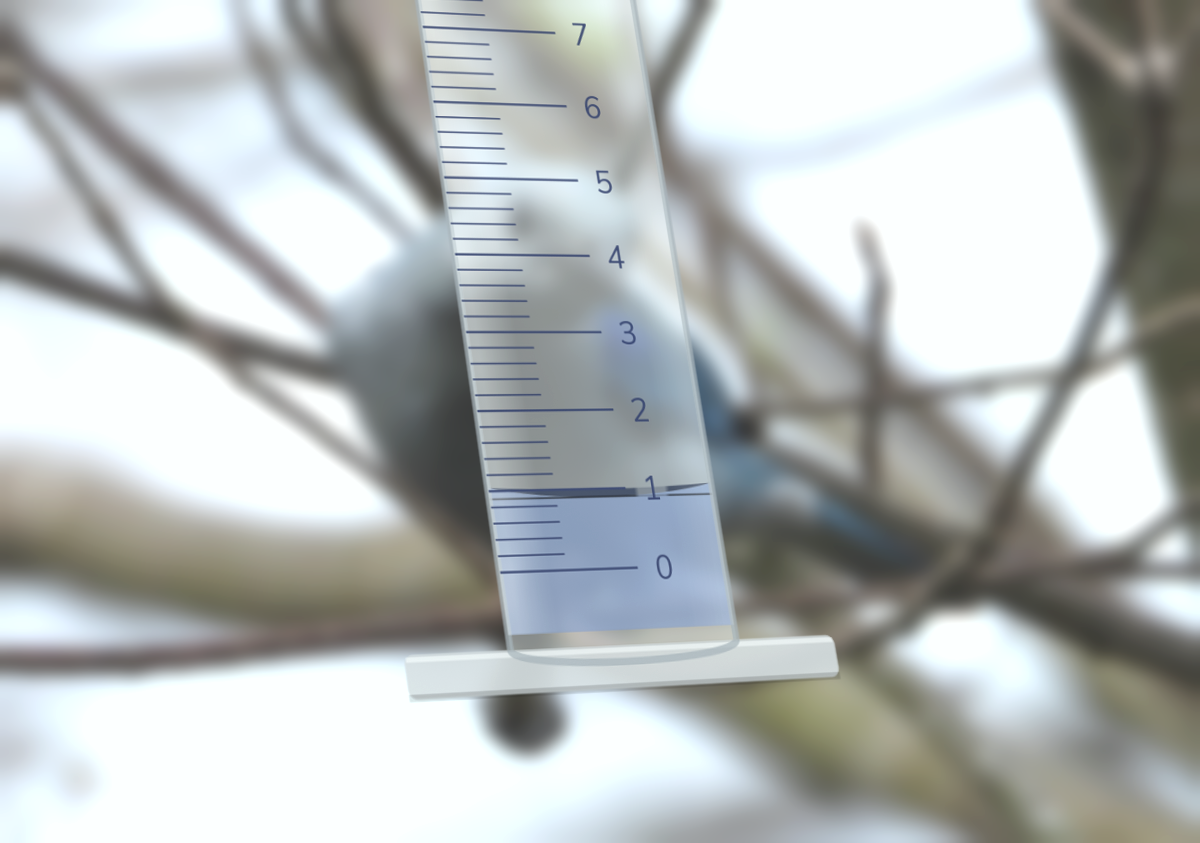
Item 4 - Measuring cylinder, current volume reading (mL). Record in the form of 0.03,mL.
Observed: 0.9,mL
